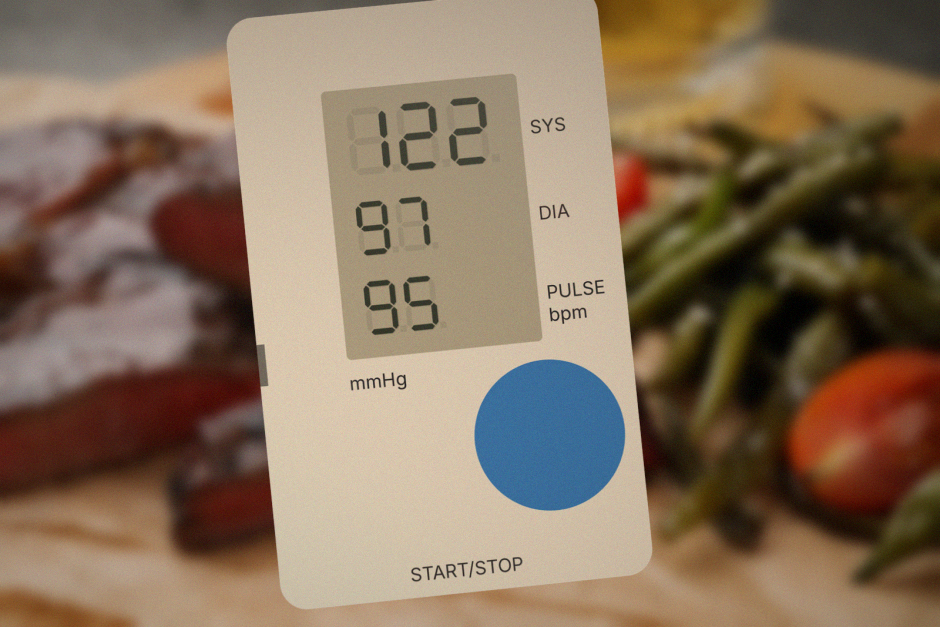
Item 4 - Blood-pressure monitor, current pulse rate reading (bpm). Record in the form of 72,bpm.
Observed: 95,bpm
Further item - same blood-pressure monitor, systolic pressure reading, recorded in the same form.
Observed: 122,mmHg
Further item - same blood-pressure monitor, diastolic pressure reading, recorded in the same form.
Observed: 97,mmHg
